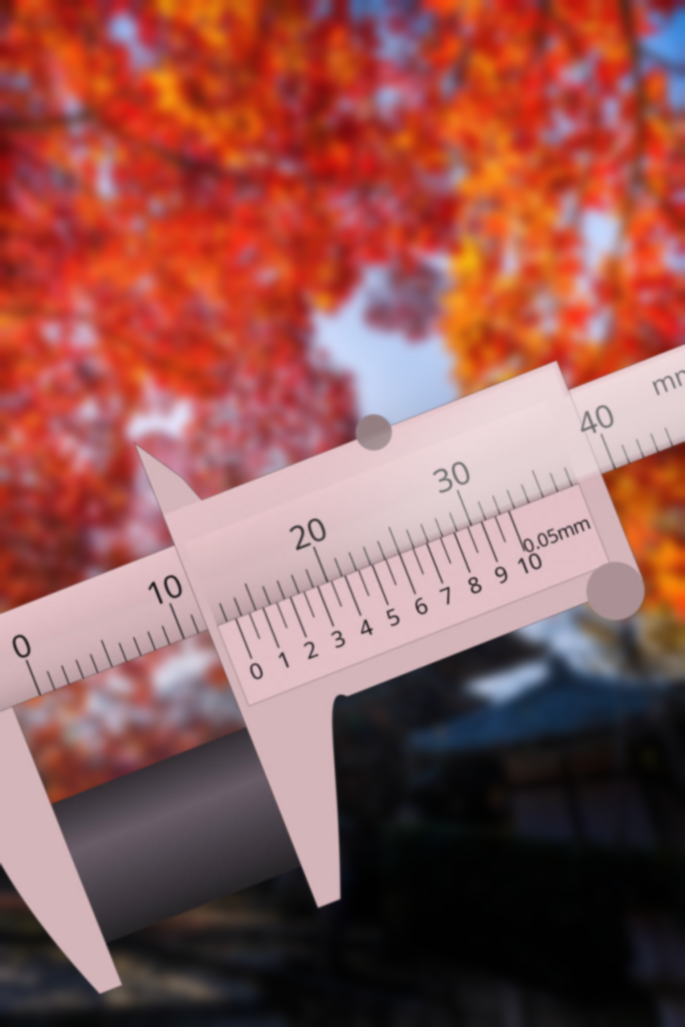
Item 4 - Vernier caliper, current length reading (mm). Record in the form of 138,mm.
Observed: 13.6,mm
